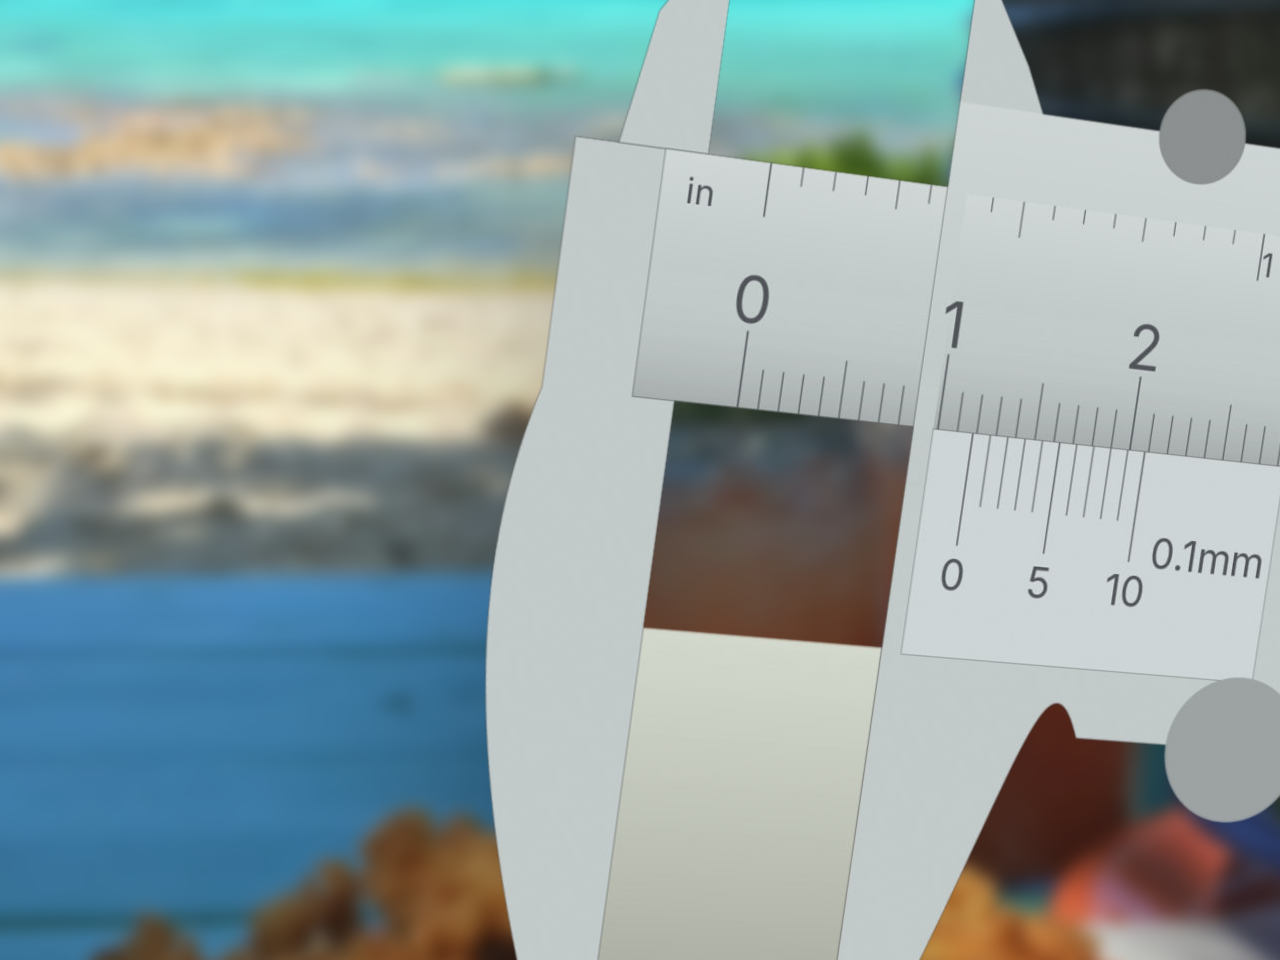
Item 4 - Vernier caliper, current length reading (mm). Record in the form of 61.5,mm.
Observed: 11.8,mm
